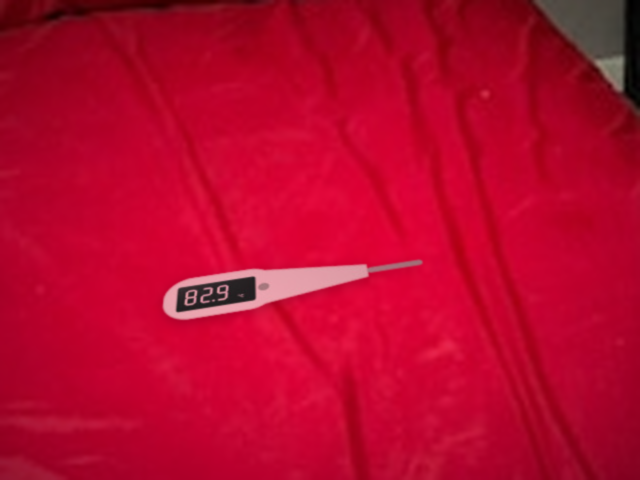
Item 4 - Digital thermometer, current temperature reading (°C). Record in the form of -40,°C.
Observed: 82.9,°C
